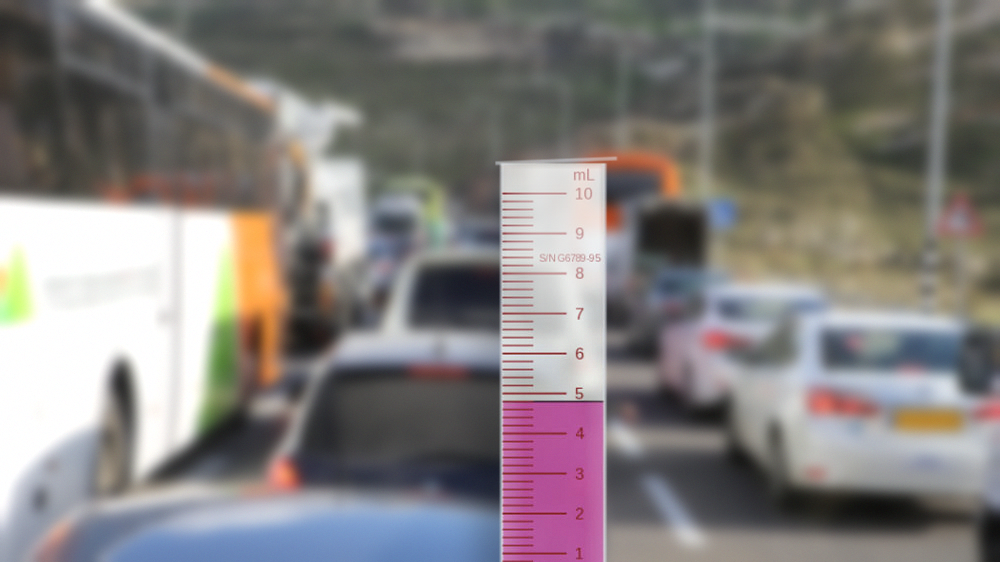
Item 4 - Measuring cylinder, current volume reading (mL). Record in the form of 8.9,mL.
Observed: 4.8,mL
